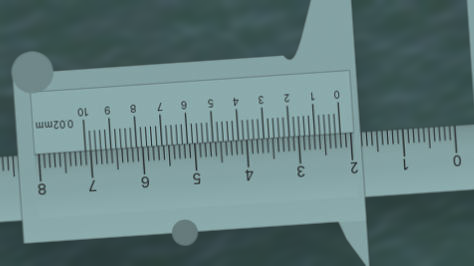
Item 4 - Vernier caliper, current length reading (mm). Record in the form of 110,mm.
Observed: 22.0,mm
